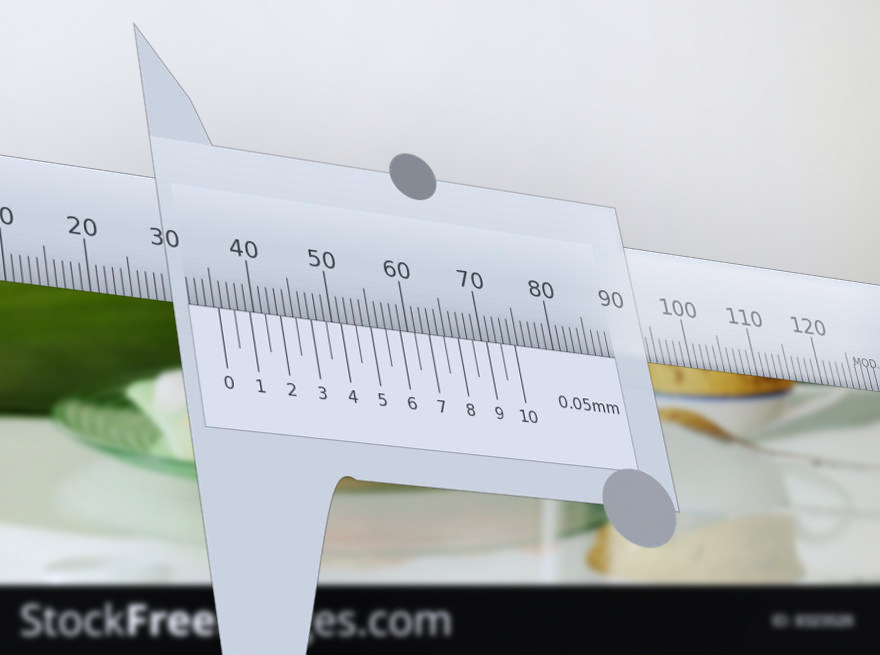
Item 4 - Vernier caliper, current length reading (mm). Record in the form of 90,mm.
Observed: 35.6,mm
